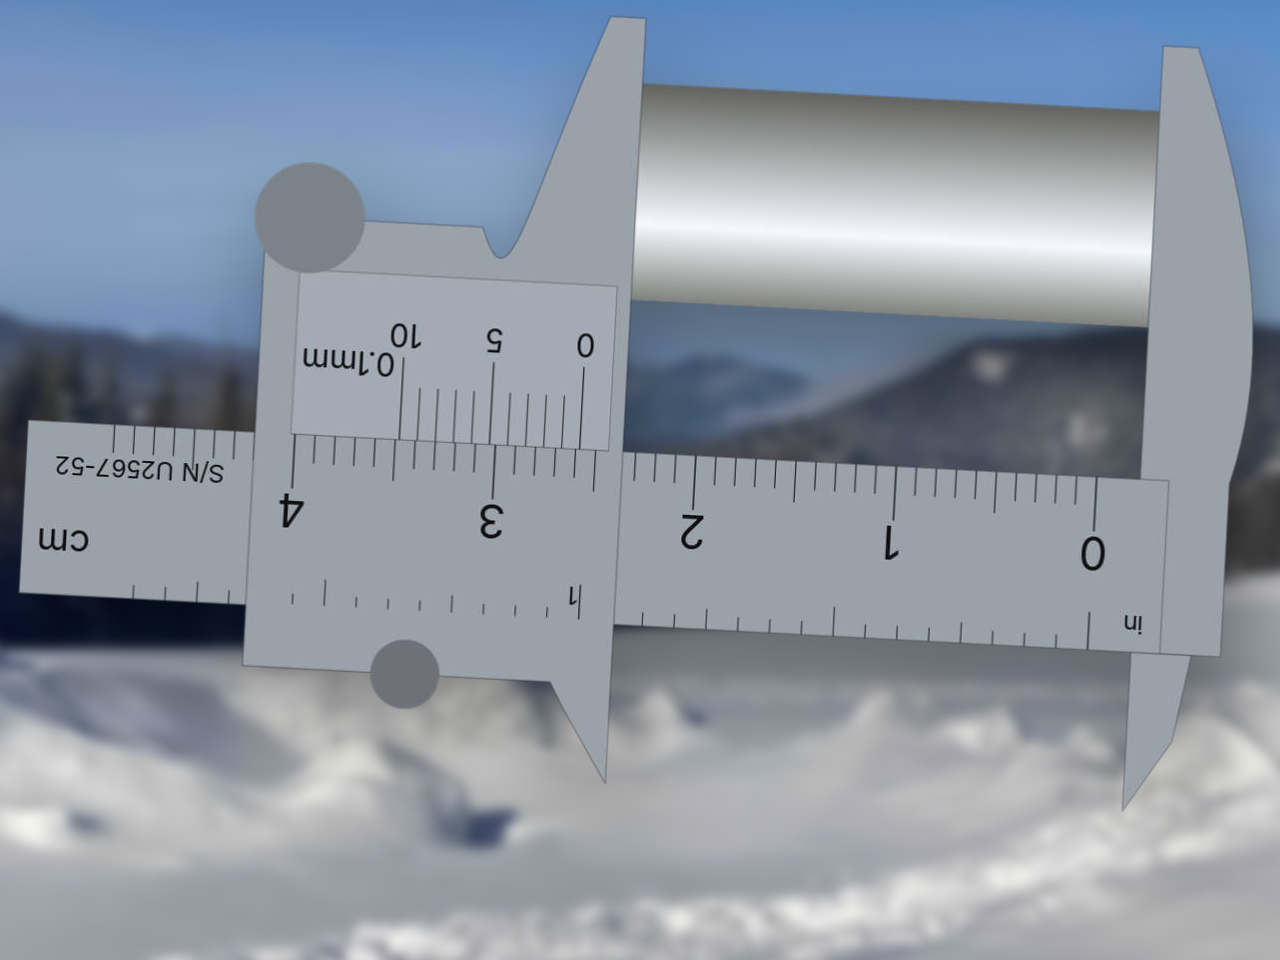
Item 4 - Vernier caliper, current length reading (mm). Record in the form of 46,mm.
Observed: 25.8,mm
